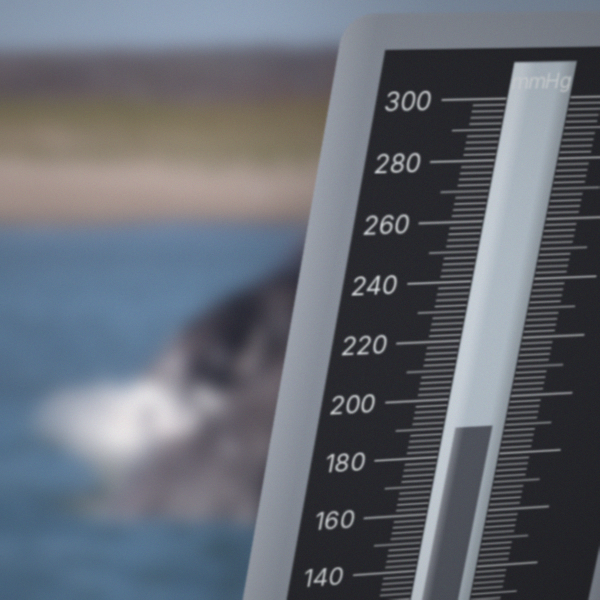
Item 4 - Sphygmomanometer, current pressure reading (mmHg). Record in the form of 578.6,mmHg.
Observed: 190,mmHg
